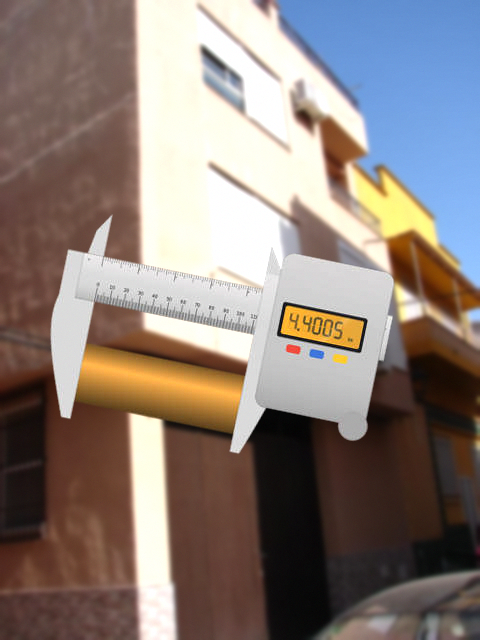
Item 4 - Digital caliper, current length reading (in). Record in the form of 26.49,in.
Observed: 4.4005,in
